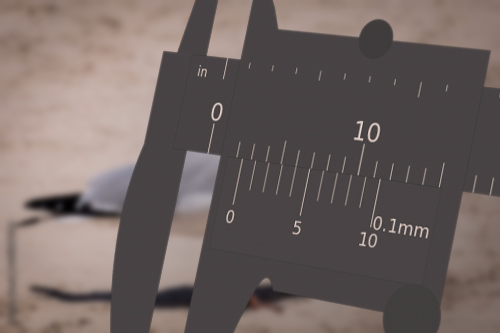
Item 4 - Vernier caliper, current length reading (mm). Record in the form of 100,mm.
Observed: 2.4,mm
